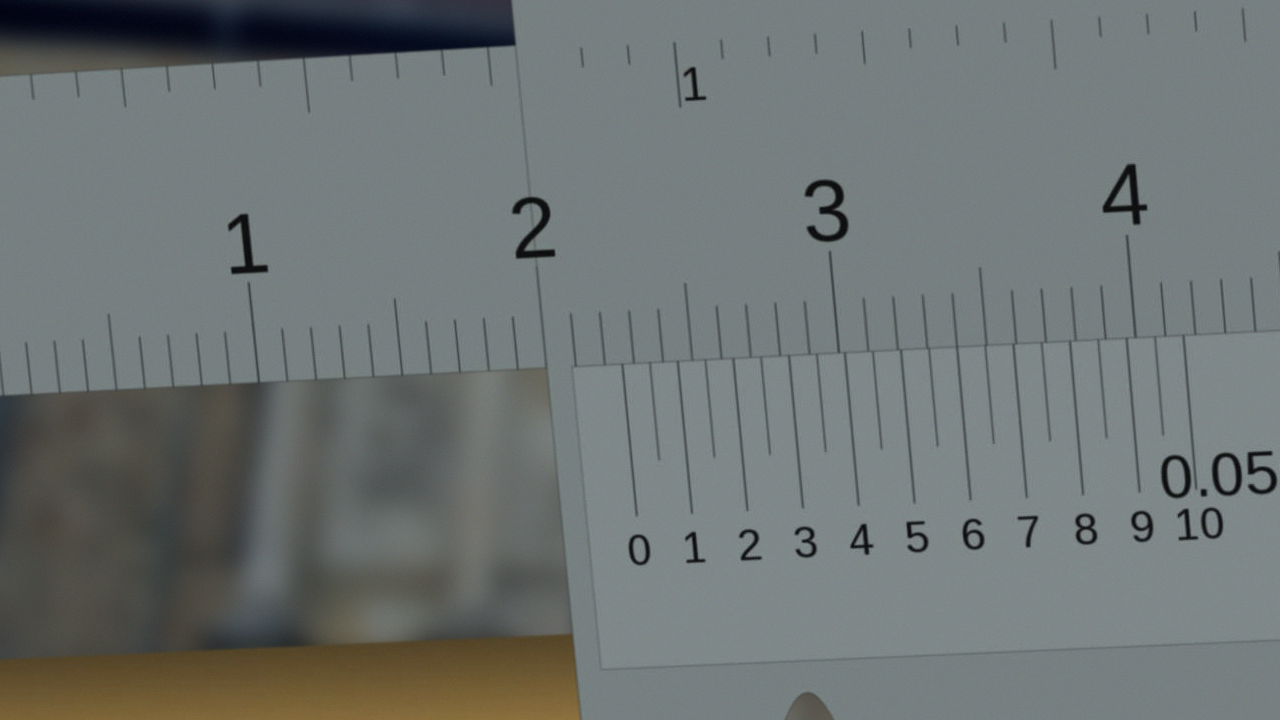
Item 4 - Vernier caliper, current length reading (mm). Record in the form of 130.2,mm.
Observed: 22.60,mm
